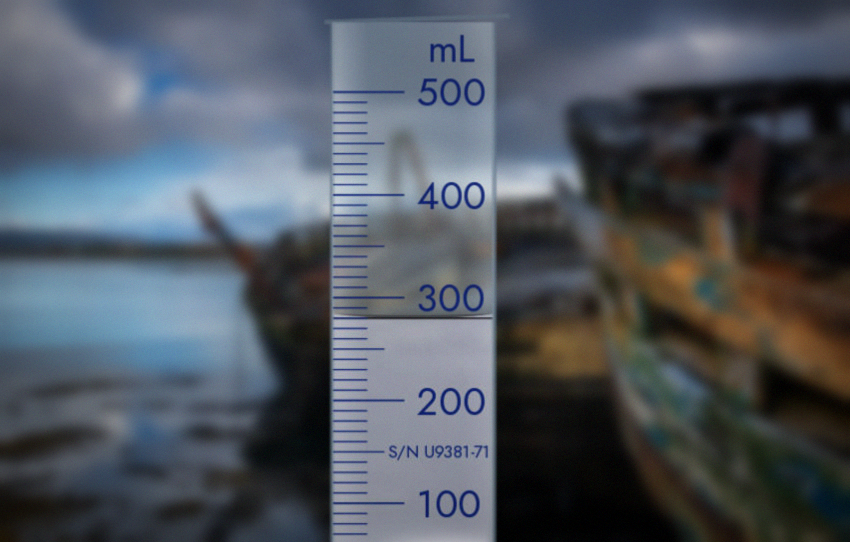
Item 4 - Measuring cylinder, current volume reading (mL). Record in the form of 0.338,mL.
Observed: 280,mL
